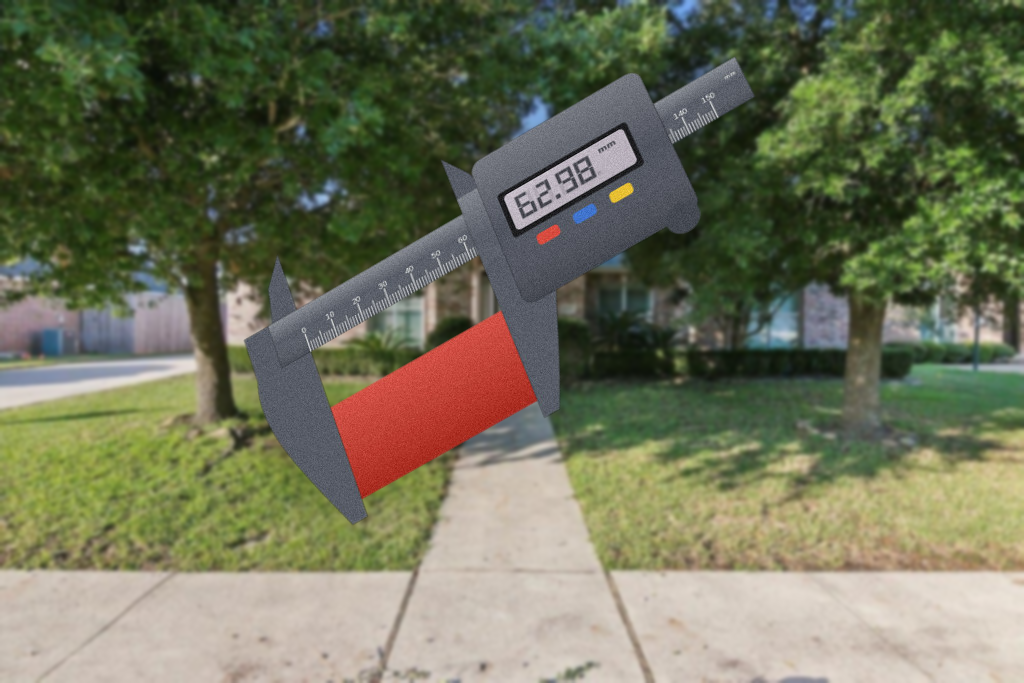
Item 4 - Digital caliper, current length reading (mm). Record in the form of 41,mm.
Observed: 62.98,mm
